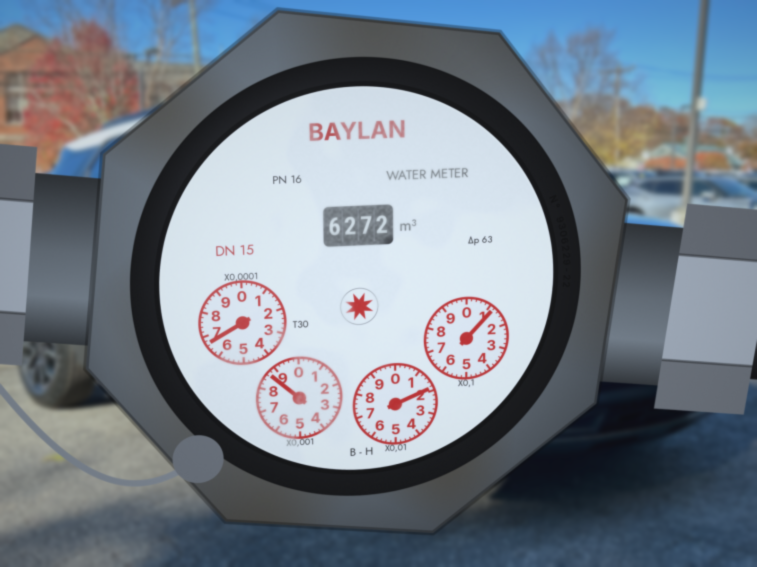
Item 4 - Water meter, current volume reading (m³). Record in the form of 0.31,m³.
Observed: 6272.1186,m³
